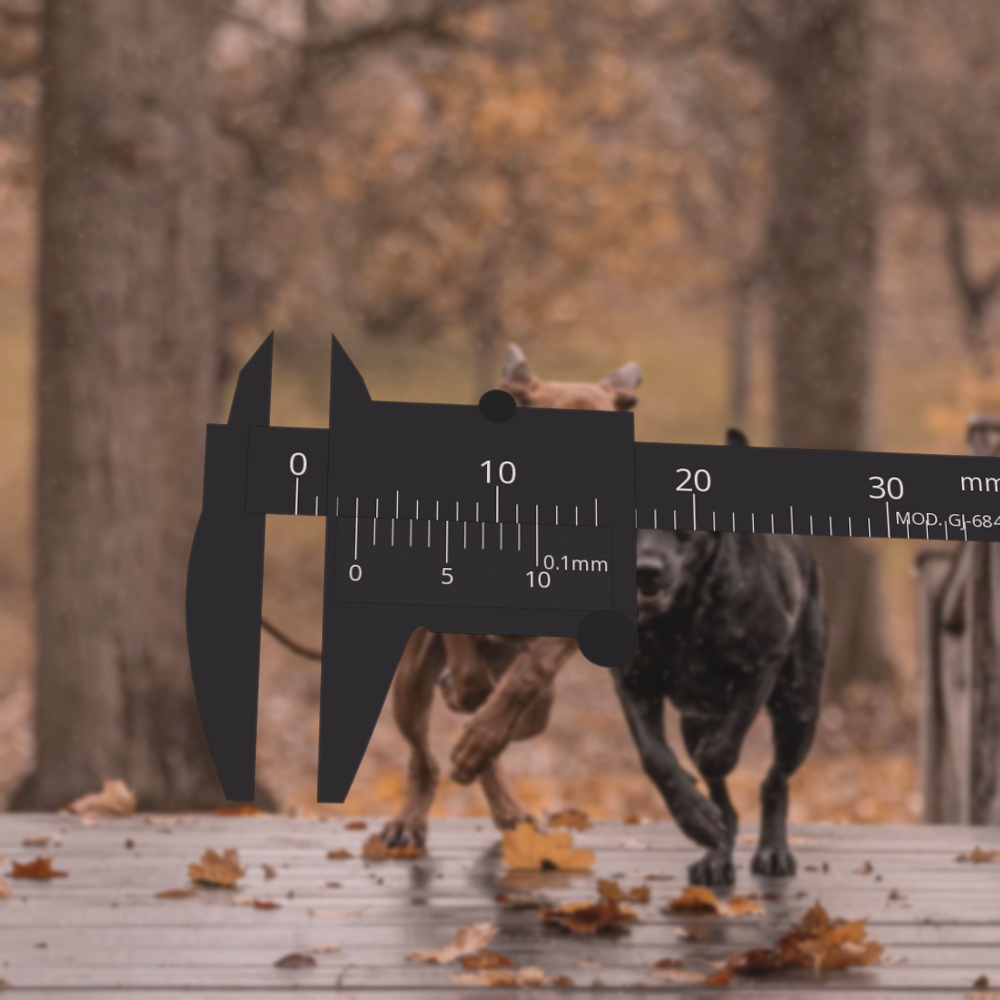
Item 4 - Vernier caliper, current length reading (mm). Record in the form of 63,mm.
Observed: 3.0,mm
